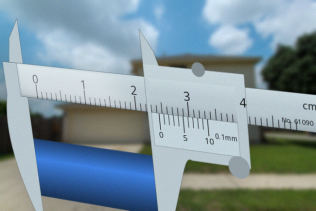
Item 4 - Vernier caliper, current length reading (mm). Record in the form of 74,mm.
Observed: 24.4,mm
